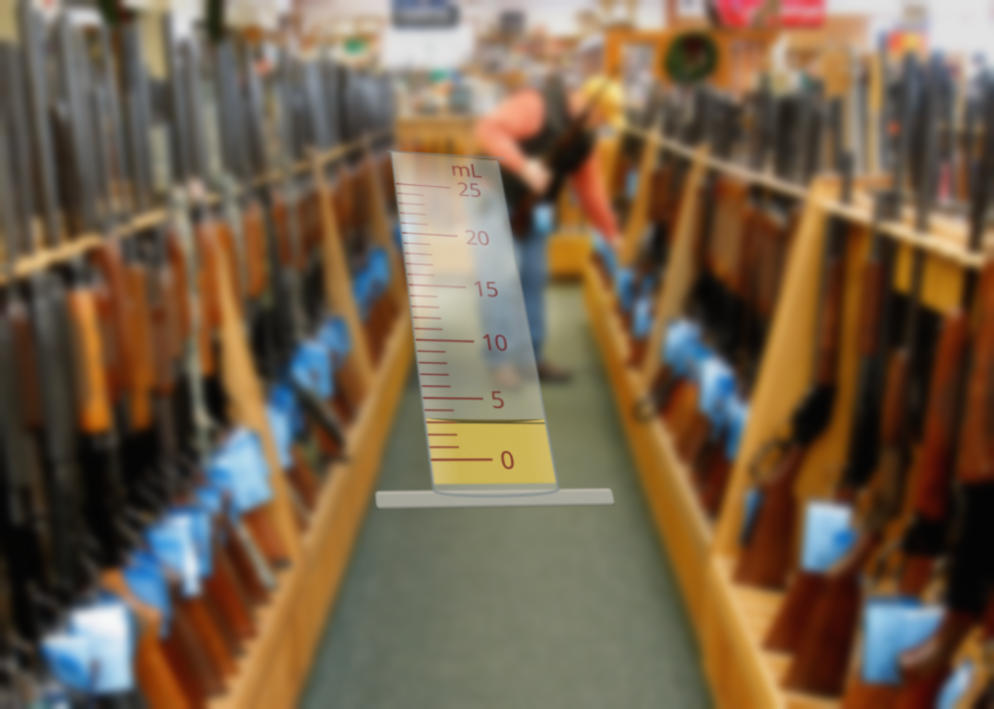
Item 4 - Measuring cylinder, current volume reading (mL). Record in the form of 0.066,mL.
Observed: 3,mL
